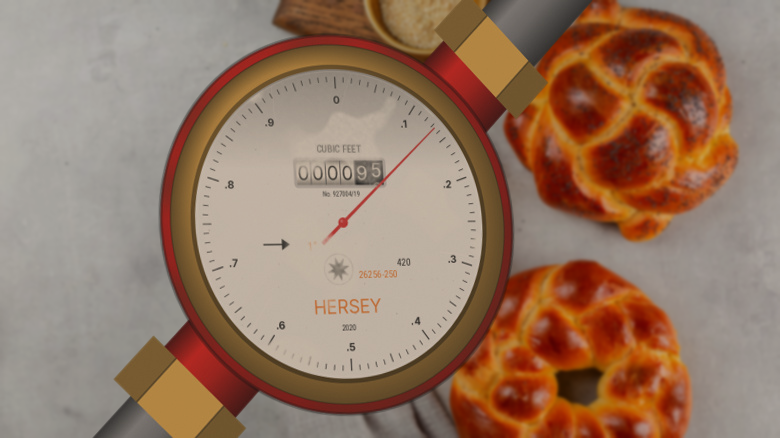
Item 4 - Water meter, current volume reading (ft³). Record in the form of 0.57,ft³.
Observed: 95.13,ft³
